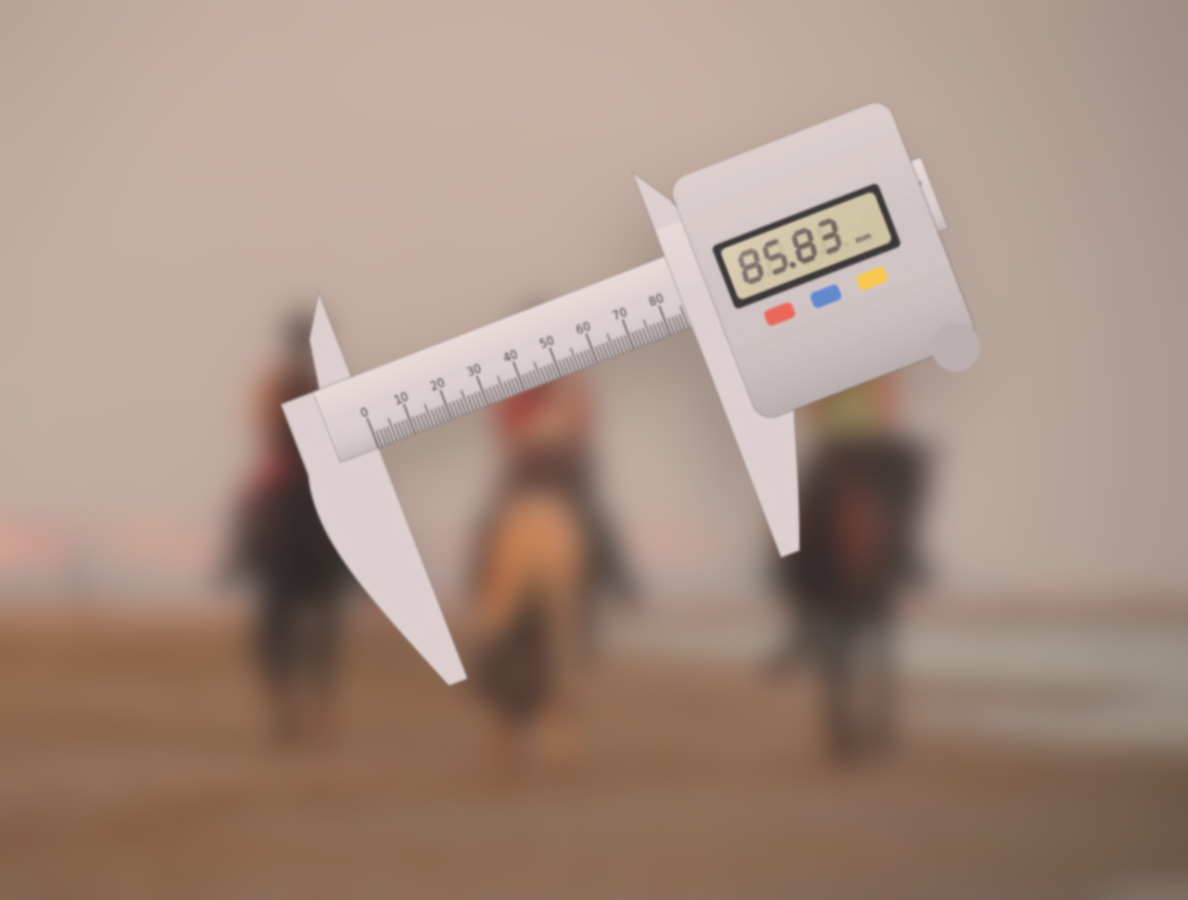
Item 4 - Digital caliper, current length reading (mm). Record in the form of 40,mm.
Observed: 85.83,mm
